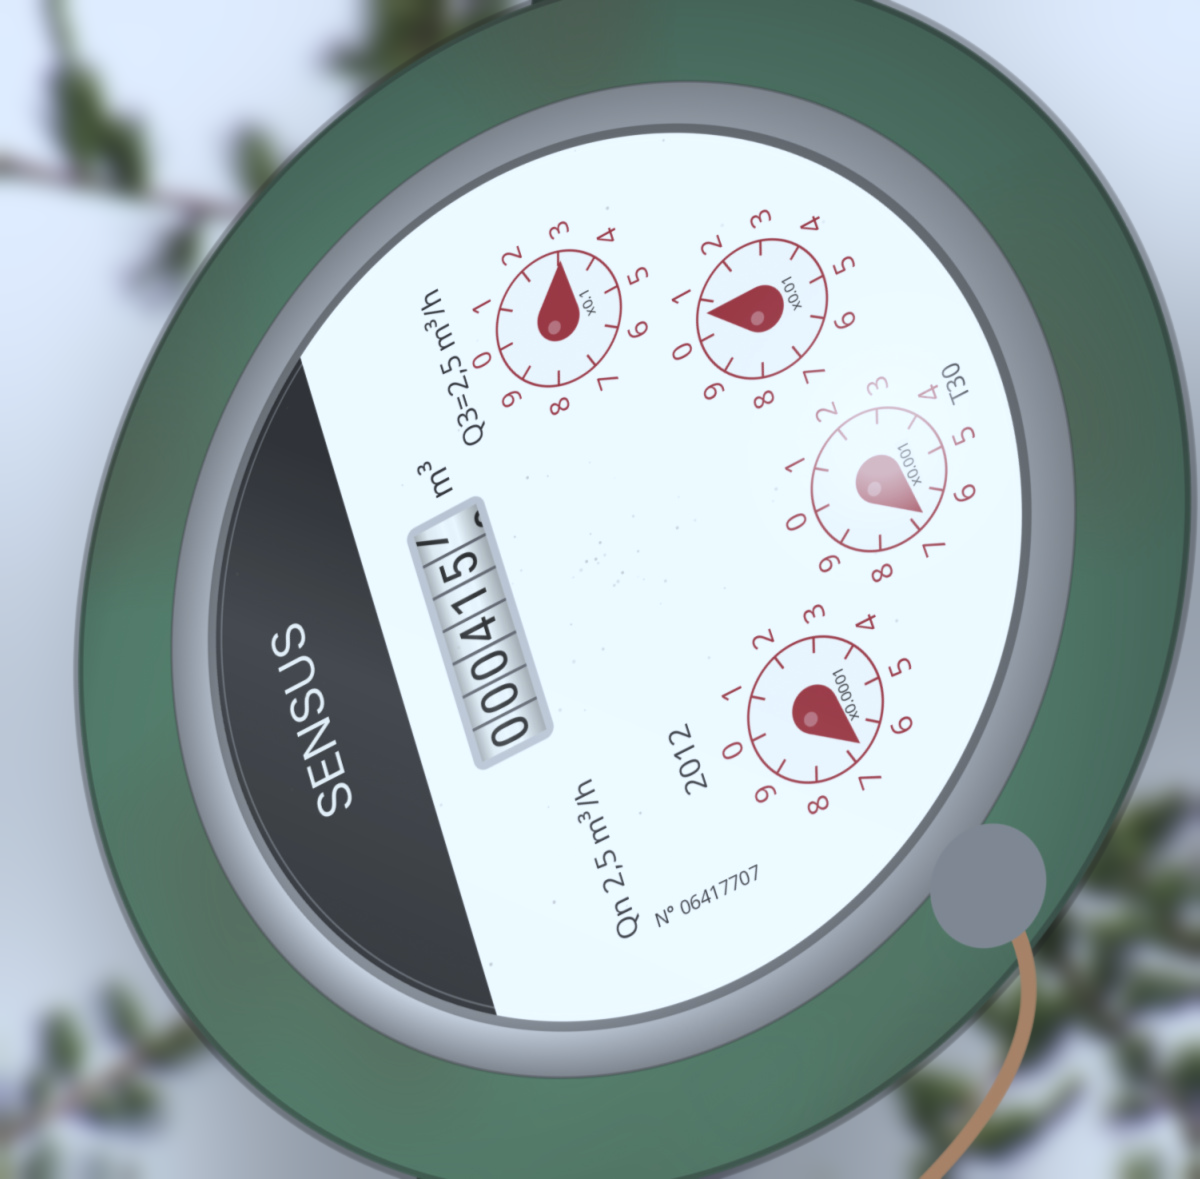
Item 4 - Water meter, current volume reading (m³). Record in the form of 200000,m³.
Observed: 4157.3066,m³
